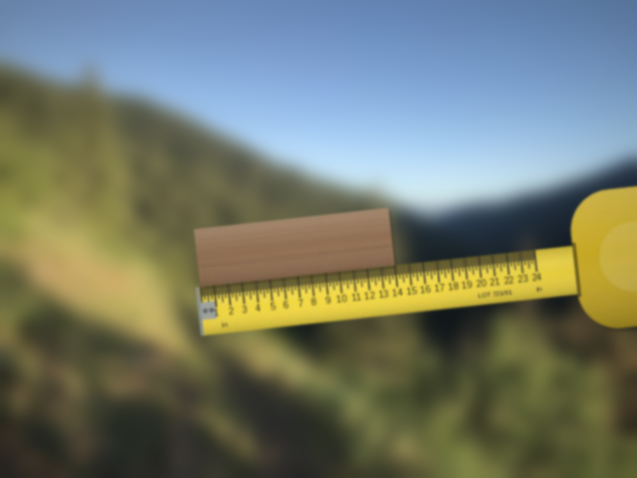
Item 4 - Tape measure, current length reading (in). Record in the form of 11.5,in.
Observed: 14,in
